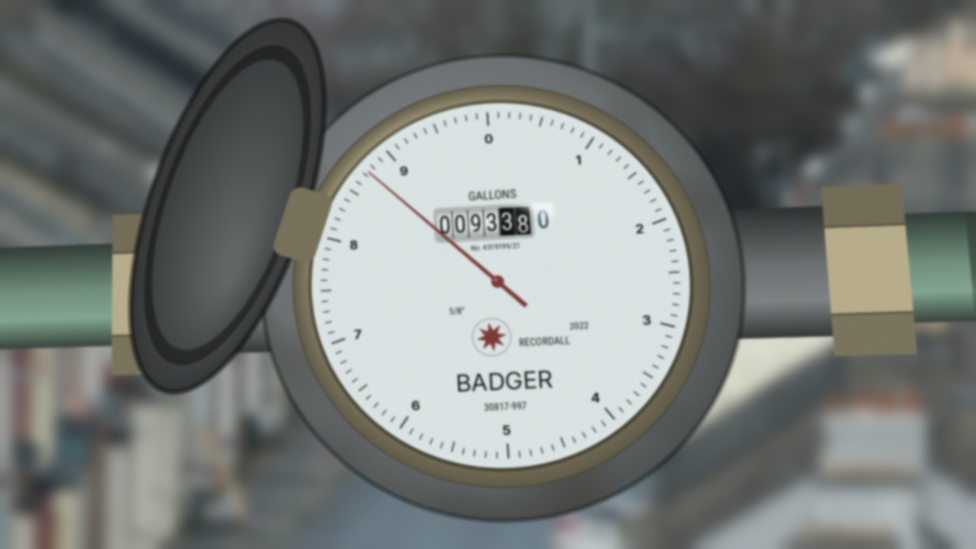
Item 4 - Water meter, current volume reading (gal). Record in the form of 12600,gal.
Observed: 93378.7,gal
